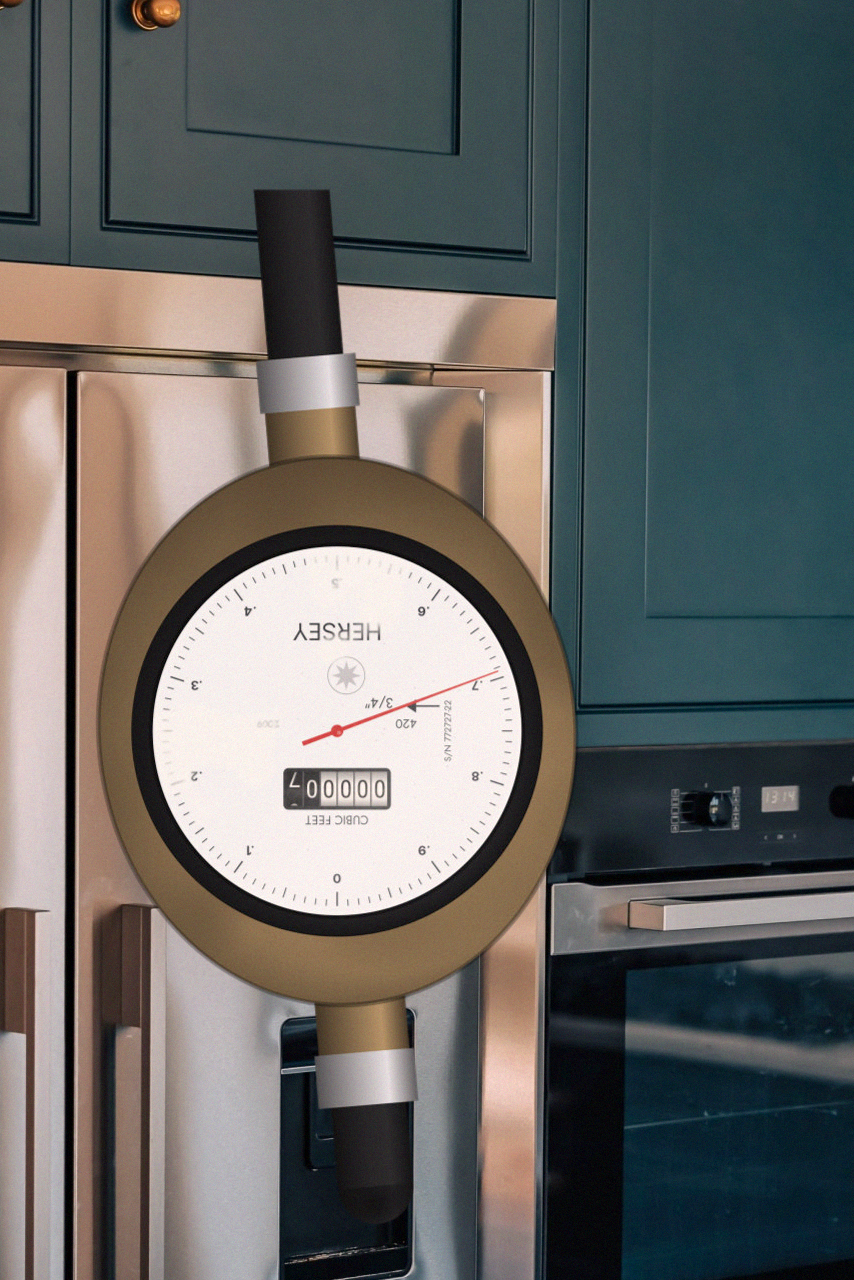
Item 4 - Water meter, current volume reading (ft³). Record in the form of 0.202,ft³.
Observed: 6.69,ft³
